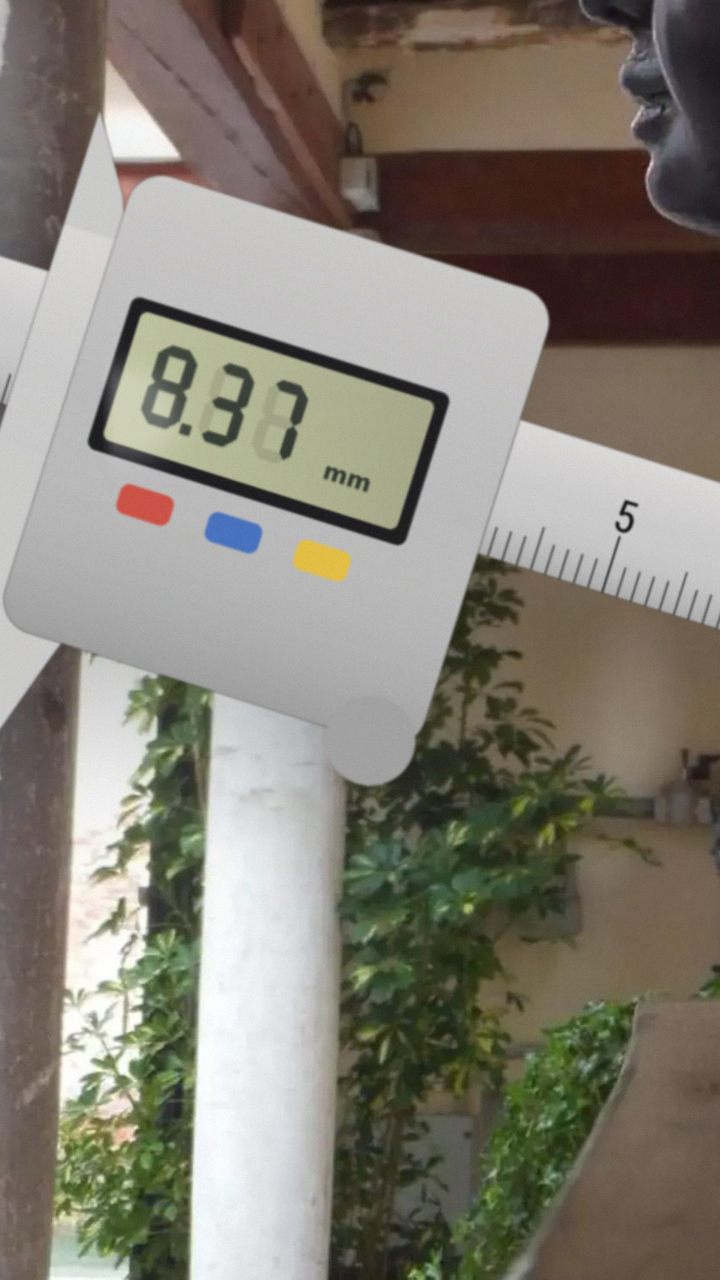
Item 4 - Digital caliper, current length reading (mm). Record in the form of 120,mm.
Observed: 8.37,mm
